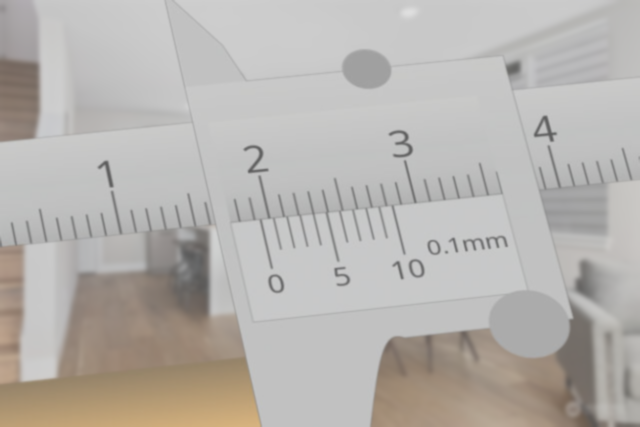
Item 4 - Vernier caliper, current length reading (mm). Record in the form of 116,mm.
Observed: 19.4,mm
